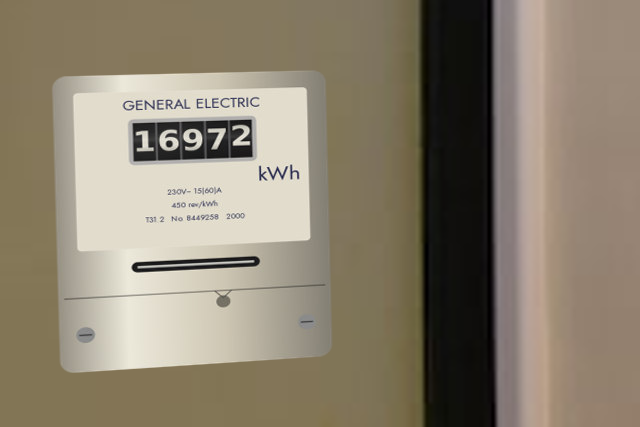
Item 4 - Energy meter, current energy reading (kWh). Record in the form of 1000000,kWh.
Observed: 16972,kWh
